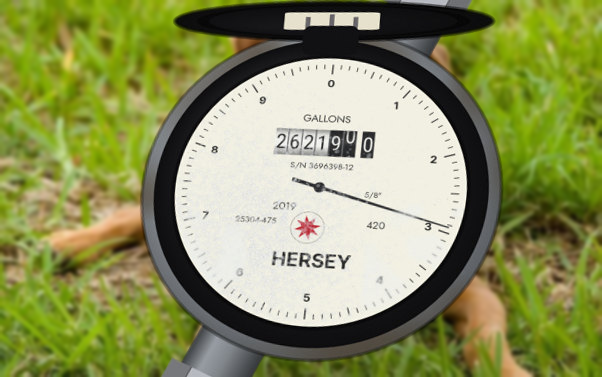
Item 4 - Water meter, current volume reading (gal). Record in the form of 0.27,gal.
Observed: 2621902.9,gal
